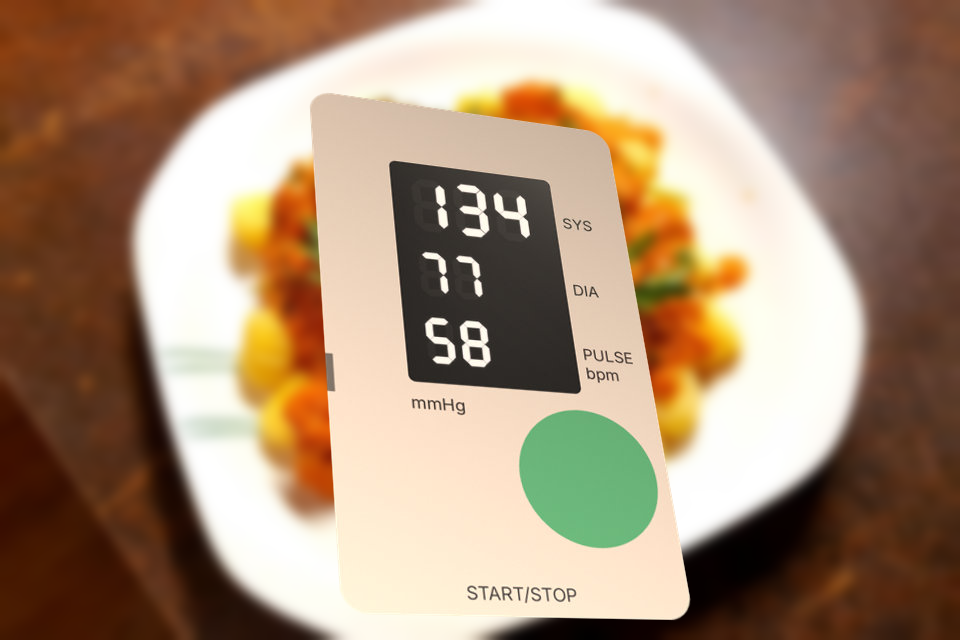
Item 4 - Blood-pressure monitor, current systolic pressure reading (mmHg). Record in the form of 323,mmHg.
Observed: 134,mmHg
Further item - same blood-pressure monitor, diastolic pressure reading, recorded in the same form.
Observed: 77,mmHg
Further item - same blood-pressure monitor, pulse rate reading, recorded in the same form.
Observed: 58,bpm
